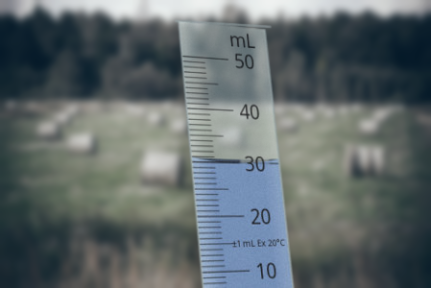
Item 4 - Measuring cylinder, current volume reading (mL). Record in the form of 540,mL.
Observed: 30,mL
